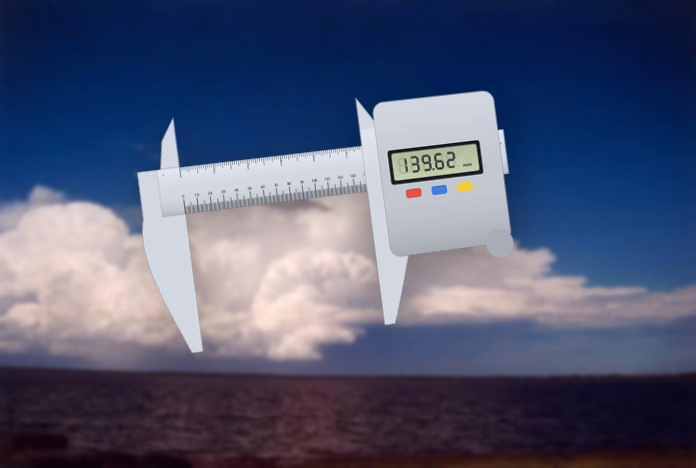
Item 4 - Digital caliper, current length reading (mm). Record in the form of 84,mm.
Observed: 139.62,mm
